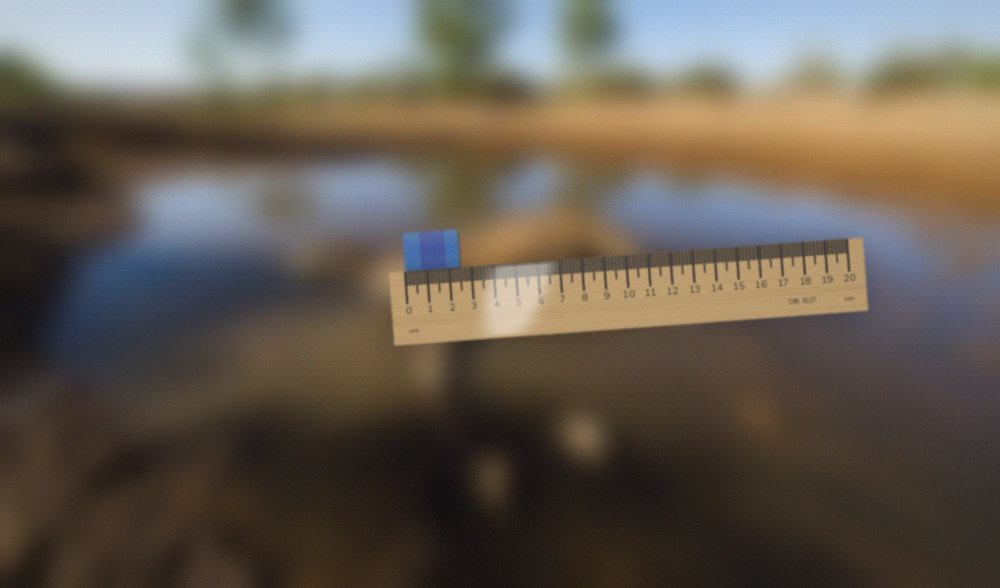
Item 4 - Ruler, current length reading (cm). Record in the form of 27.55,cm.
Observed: 2.5,cm
